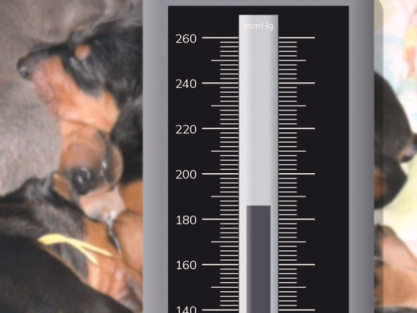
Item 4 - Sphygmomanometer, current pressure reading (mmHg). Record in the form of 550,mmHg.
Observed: 186,mmHg
